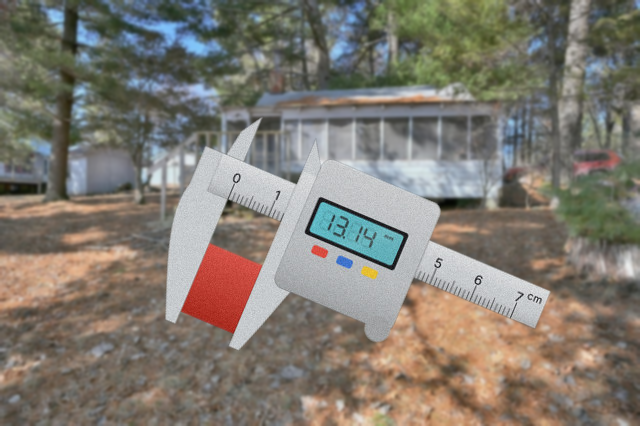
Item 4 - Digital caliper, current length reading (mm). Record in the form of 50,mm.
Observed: 13.14,mm
